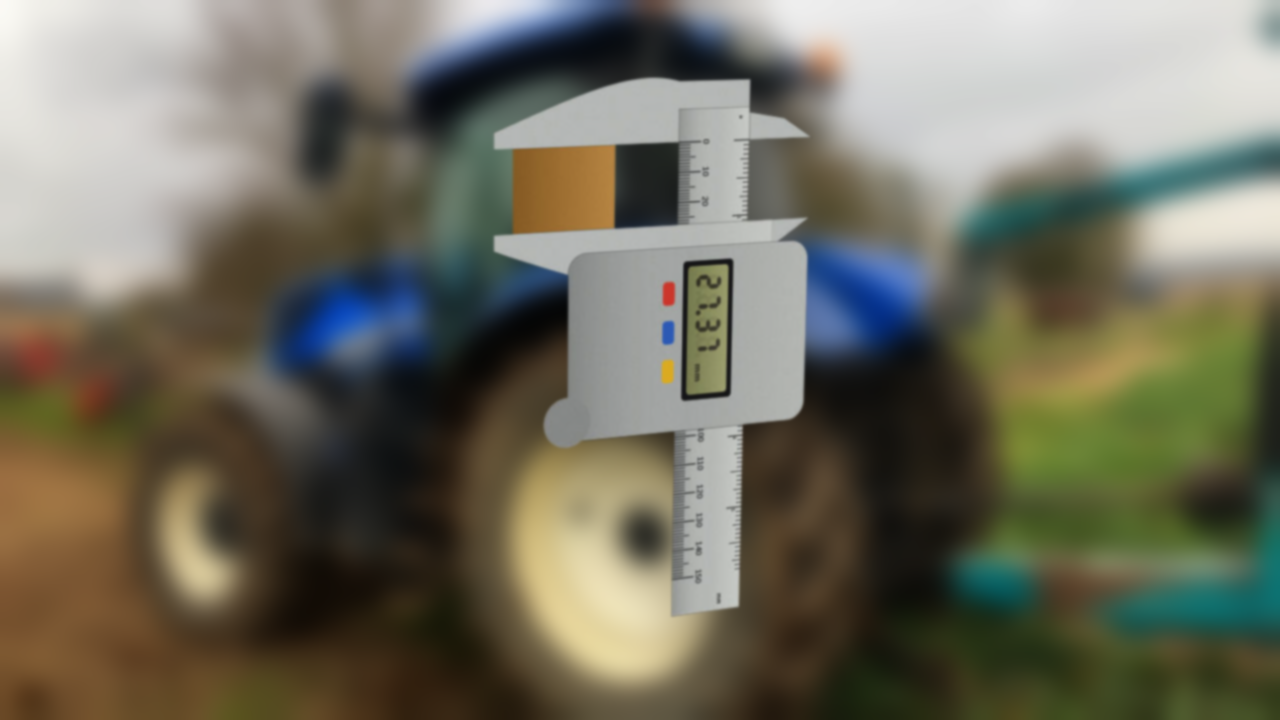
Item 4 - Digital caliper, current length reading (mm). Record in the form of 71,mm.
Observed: 27.37,mm
